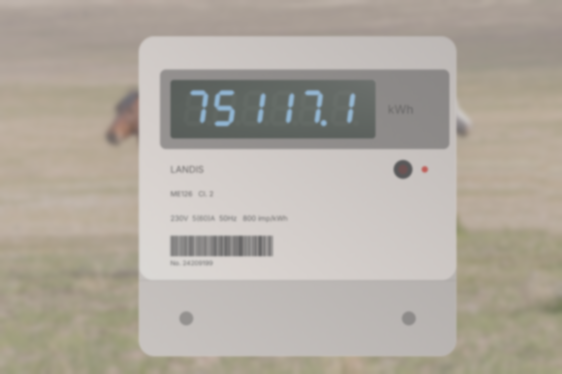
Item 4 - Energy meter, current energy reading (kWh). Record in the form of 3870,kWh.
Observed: 75117.1,kWh
